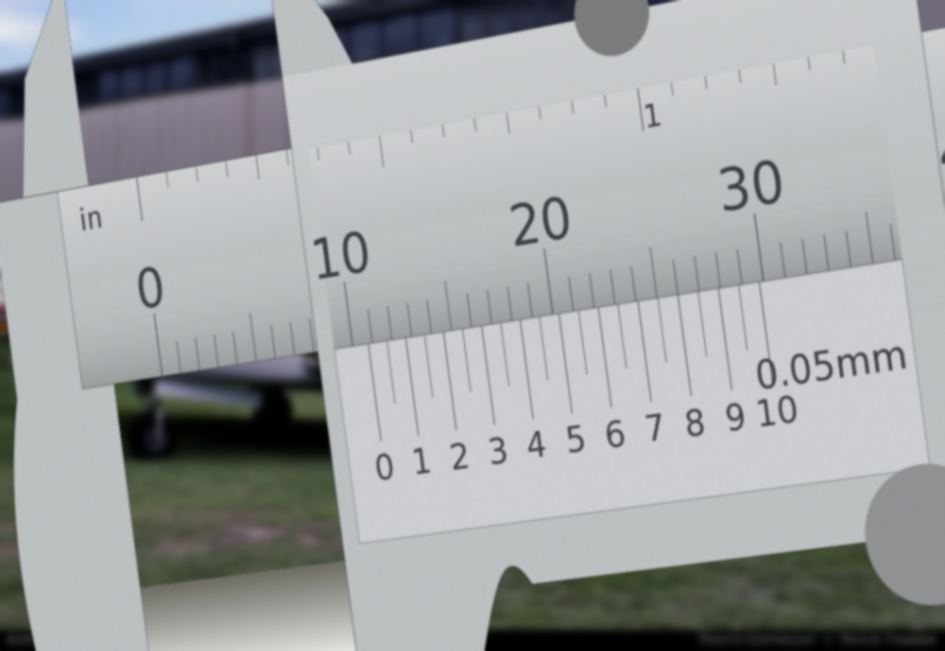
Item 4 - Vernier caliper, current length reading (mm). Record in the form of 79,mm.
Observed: 10.8,mm
